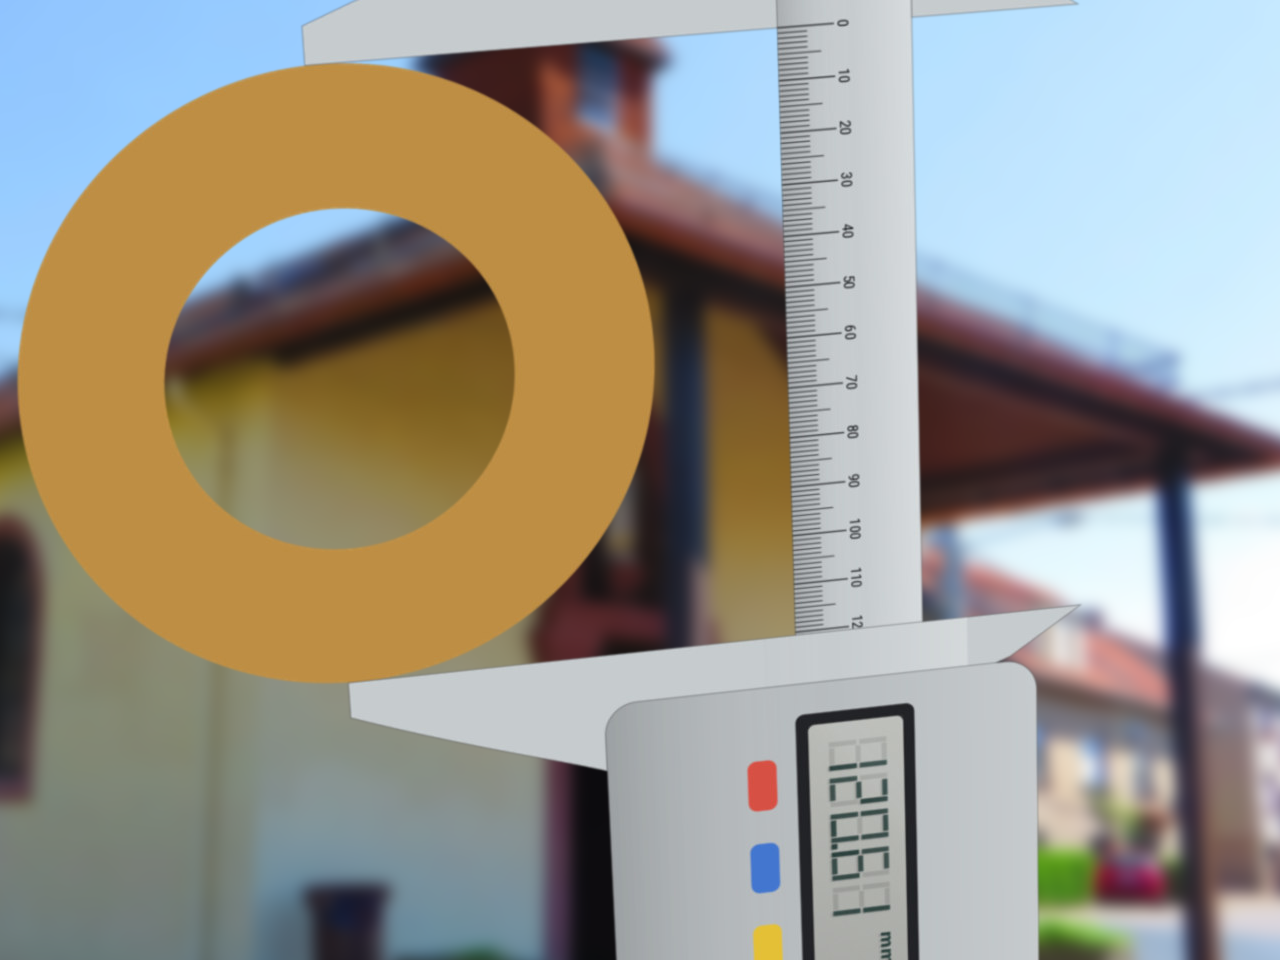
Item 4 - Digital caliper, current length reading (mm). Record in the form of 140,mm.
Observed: 120.61,mm
